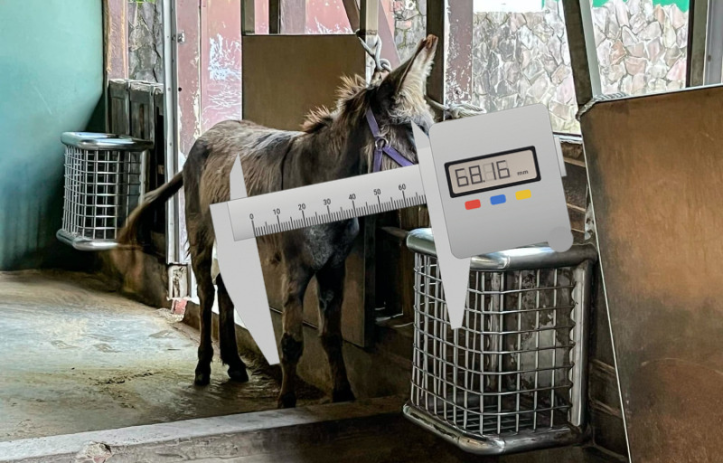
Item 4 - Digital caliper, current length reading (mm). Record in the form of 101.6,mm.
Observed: 68.16,mm
